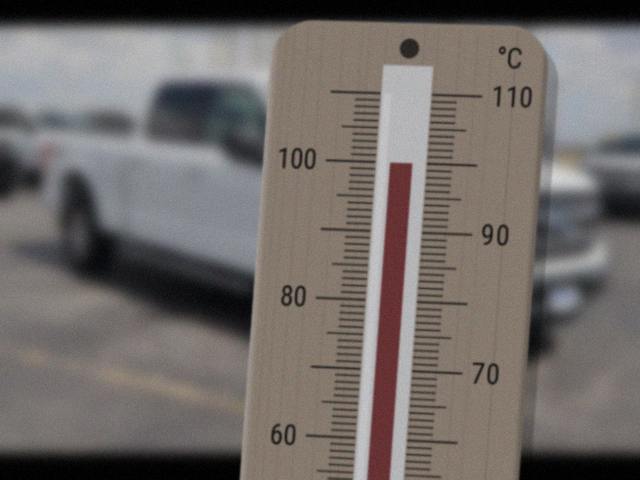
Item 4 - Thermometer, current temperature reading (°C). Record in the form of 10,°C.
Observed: 100,°C
